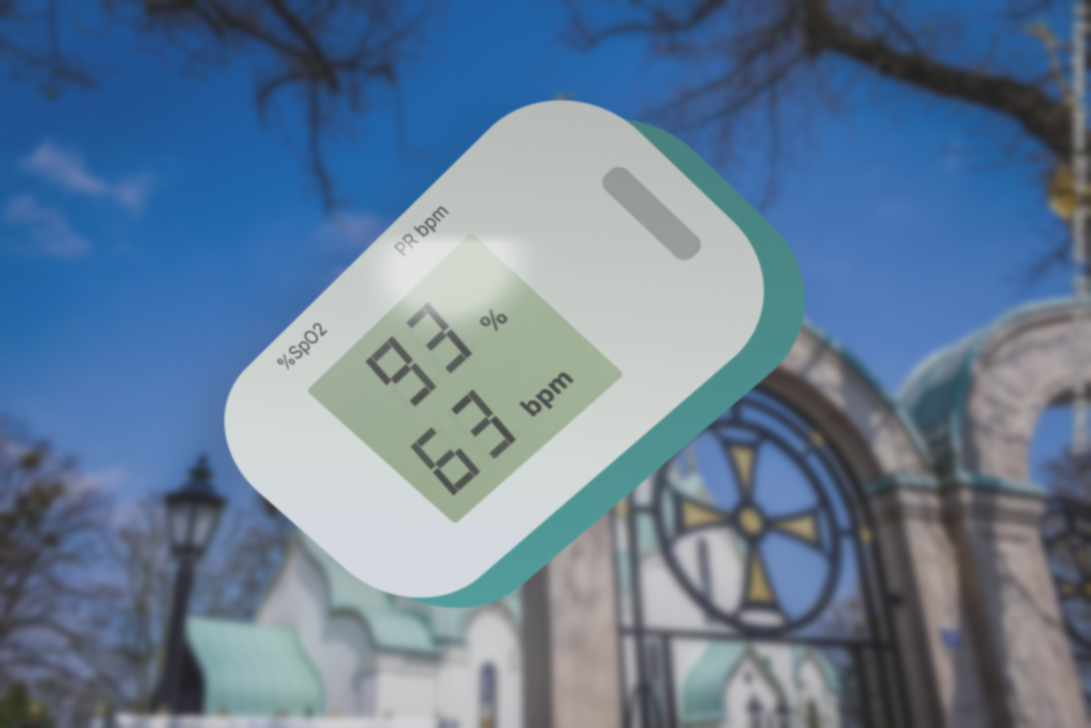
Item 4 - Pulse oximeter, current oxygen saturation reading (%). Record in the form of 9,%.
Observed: 93,%
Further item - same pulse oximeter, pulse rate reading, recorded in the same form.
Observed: 63,bpm
